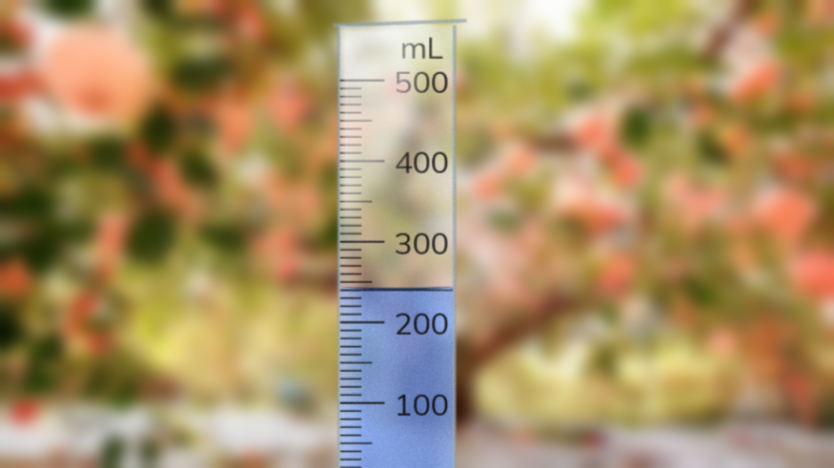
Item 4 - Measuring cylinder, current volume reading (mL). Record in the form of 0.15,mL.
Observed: 240,mL
